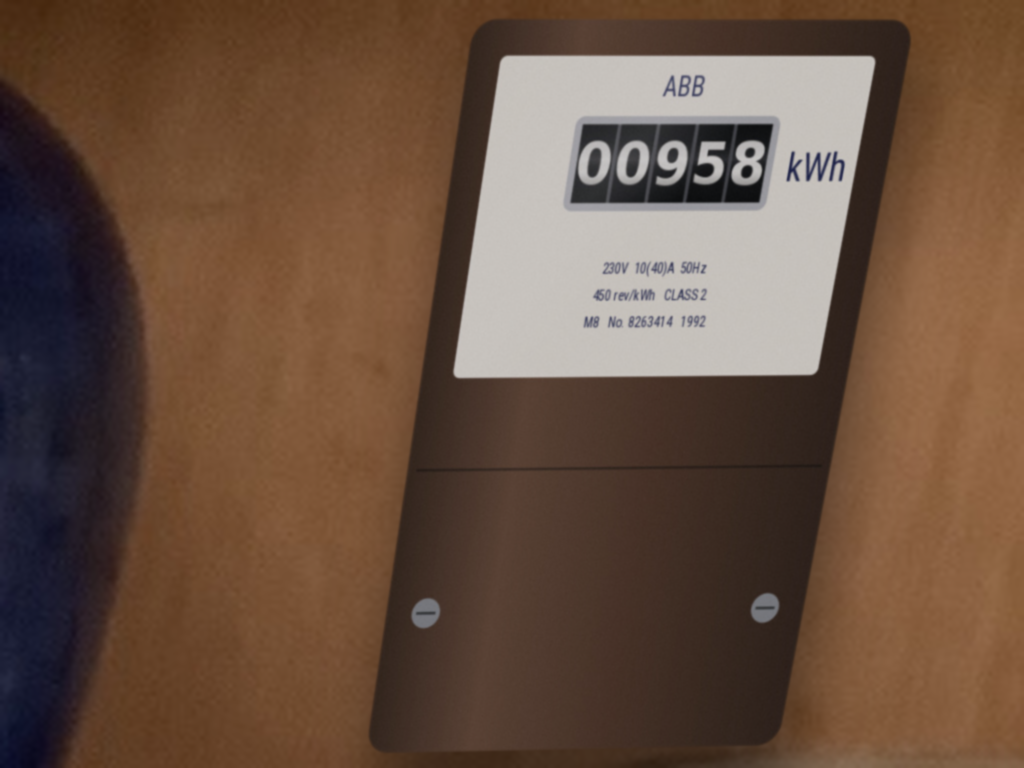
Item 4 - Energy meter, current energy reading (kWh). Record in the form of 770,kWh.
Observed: 958,kWh
